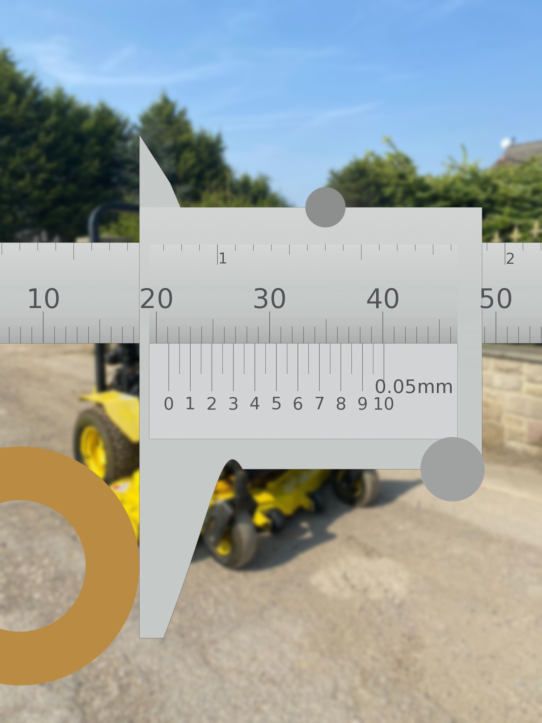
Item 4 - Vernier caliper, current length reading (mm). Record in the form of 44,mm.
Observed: 21.1,mm
